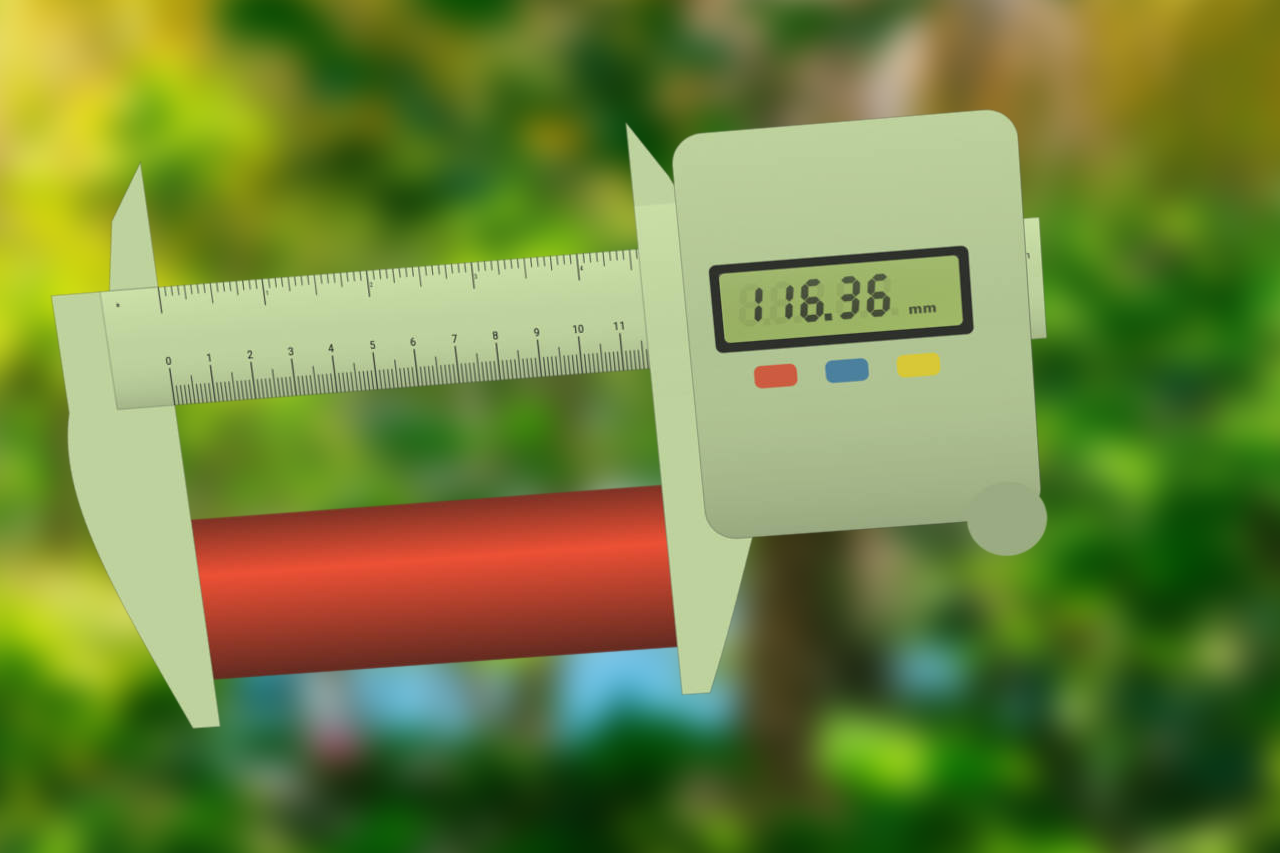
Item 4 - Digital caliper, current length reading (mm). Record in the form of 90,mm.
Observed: 116.36,mm
